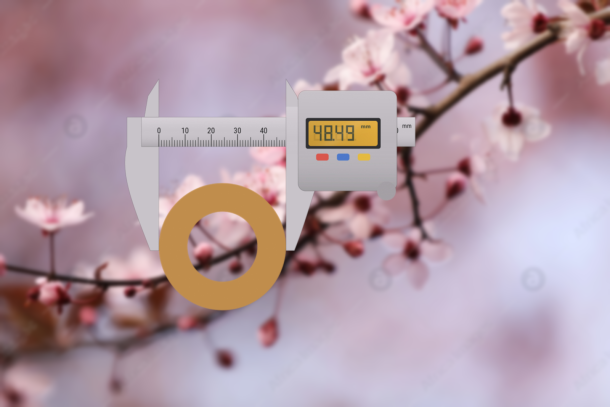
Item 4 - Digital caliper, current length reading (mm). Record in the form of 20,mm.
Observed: 48.49,mm
